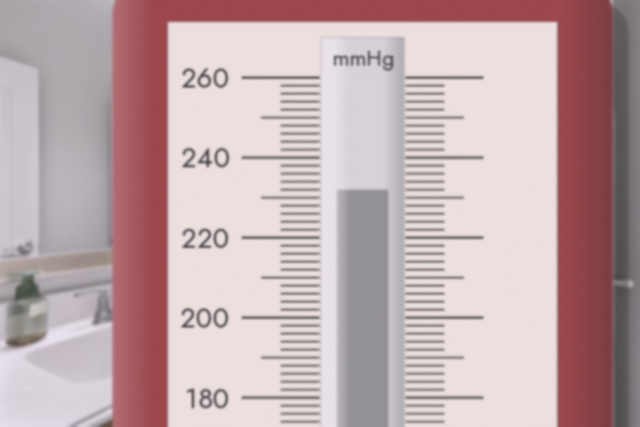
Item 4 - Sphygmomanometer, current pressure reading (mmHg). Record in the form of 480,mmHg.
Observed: 232,mmHg
